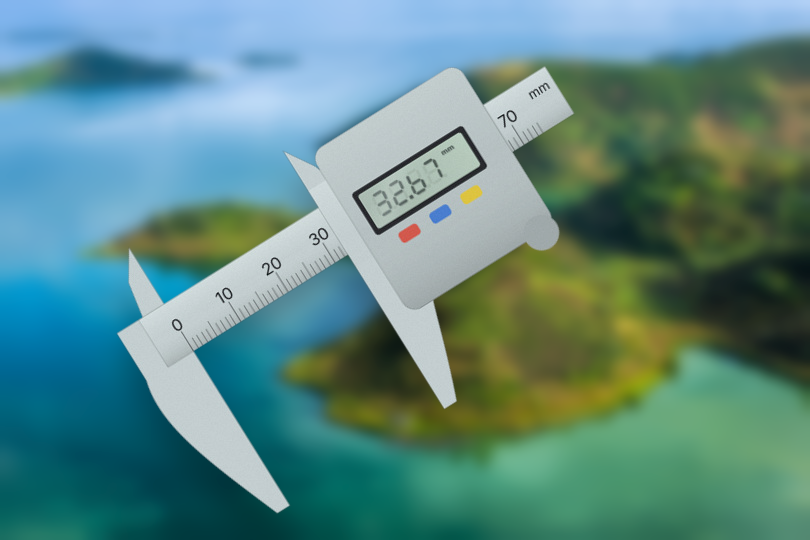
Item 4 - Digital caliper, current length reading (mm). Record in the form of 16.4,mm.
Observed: 32.67,mm
